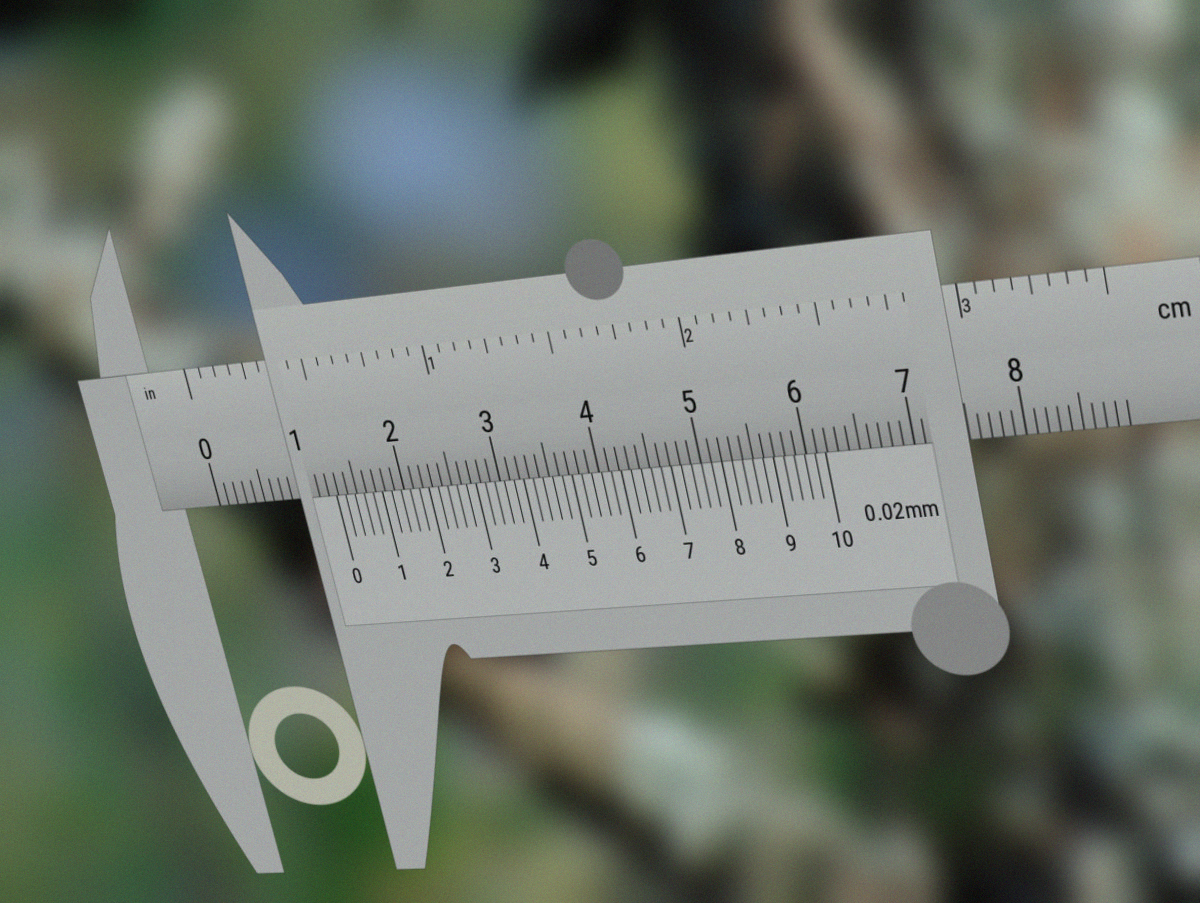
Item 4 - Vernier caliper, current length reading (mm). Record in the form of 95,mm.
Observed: 12.8,mm
